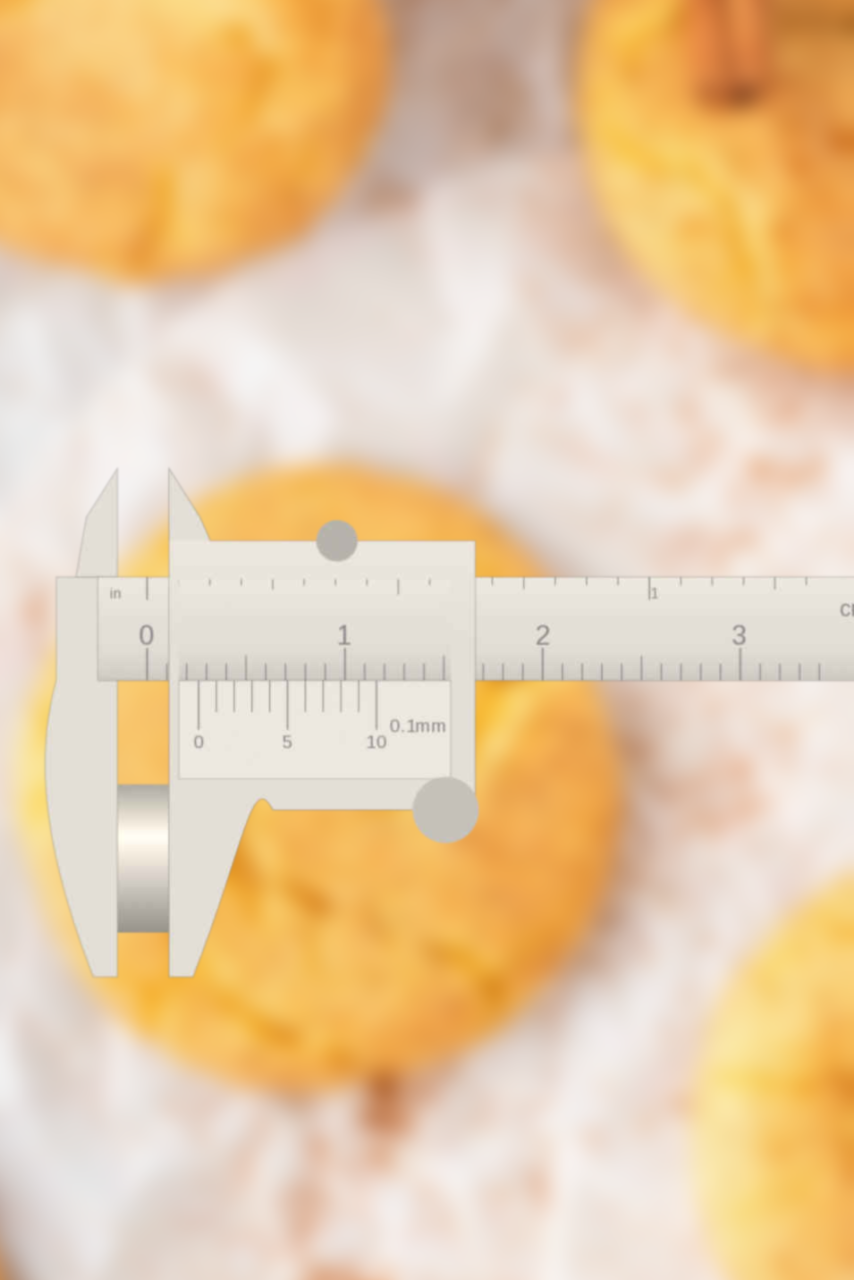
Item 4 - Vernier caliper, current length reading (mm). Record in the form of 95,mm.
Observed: 2.6,mm
